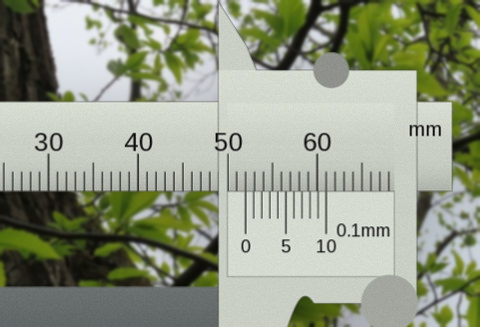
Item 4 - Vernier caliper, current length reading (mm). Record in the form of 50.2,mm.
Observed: 52.0,mm
